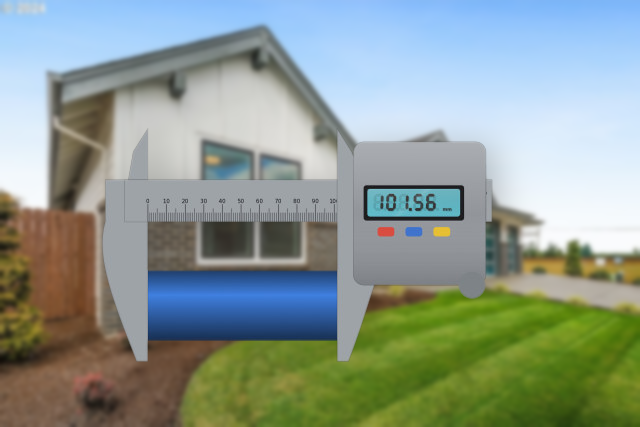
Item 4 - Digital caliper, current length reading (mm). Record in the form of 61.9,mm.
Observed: 101.56,mm
